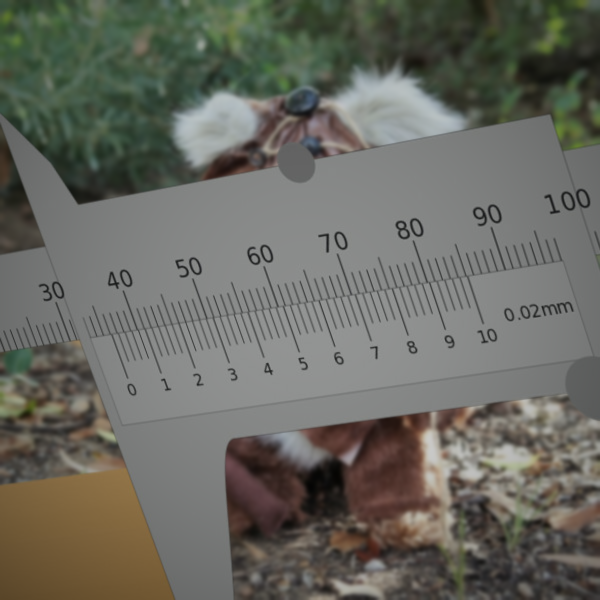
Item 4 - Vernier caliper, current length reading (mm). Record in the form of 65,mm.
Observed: 36.2,mm
